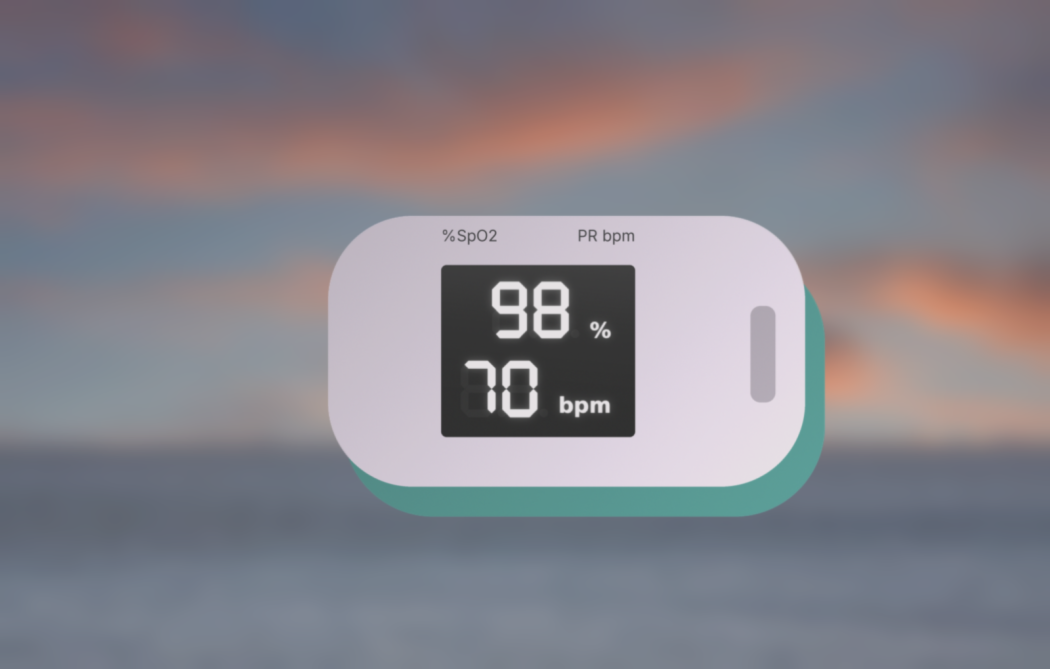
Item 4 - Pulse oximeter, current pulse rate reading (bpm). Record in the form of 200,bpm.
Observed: 70,bpm
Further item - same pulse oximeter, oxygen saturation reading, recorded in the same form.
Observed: 98,%
